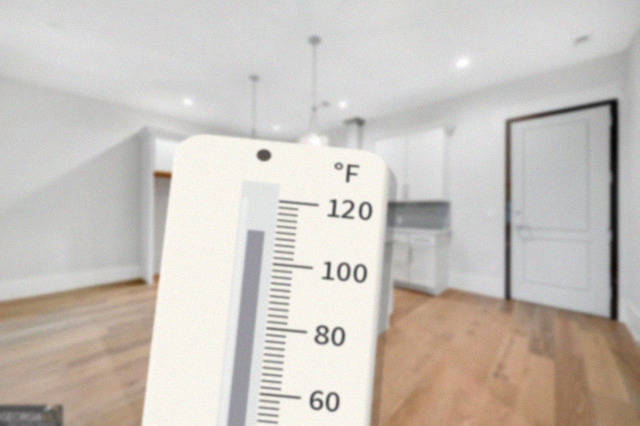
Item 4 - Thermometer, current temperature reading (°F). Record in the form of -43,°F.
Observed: 110,°F
